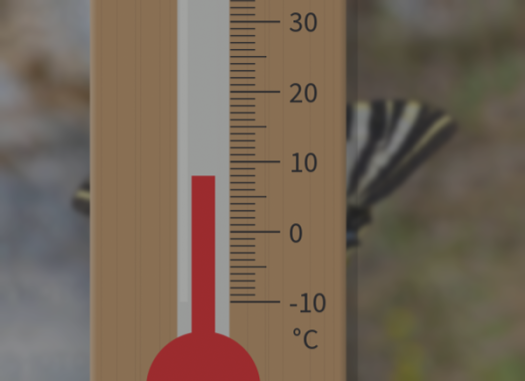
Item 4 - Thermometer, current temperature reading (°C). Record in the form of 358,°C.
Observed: 8,°C
